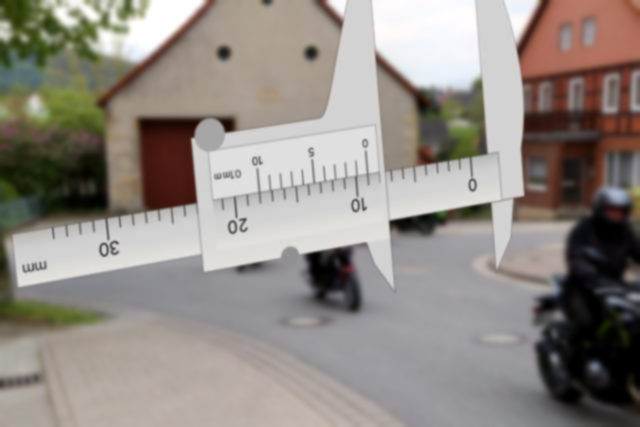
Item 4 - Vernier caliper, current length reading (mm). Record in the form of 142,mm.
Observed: 9.0,mm
